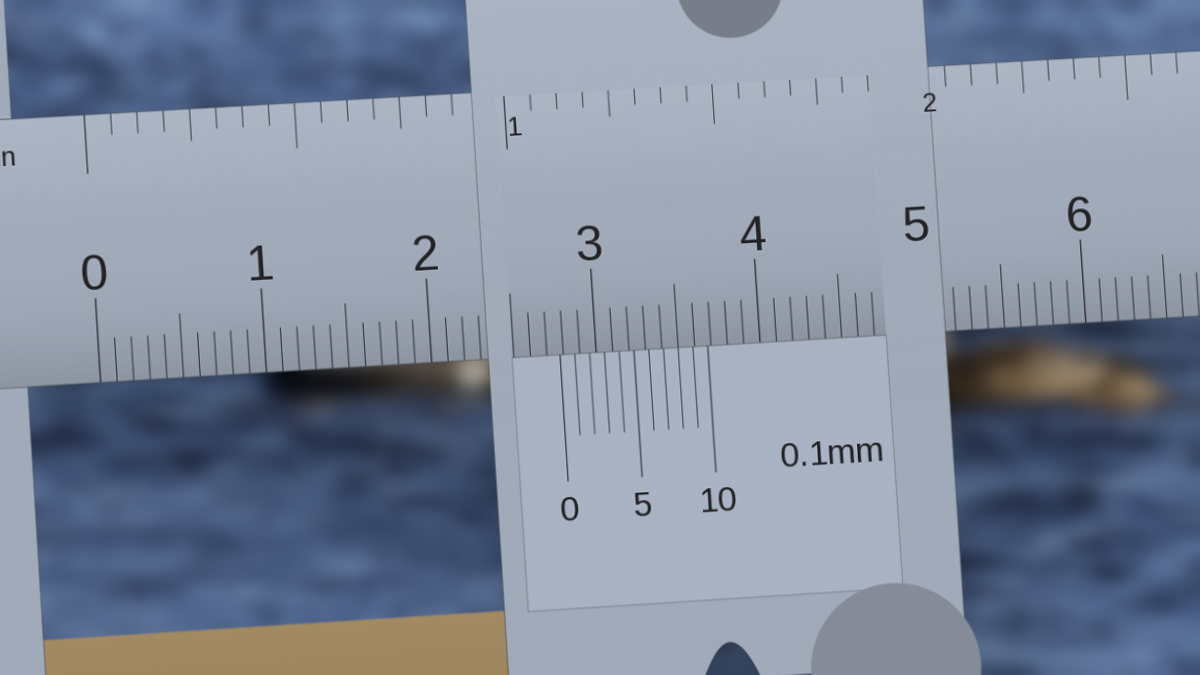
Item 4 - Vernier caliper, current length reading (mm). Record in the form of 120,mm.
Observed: 27.8,mm
